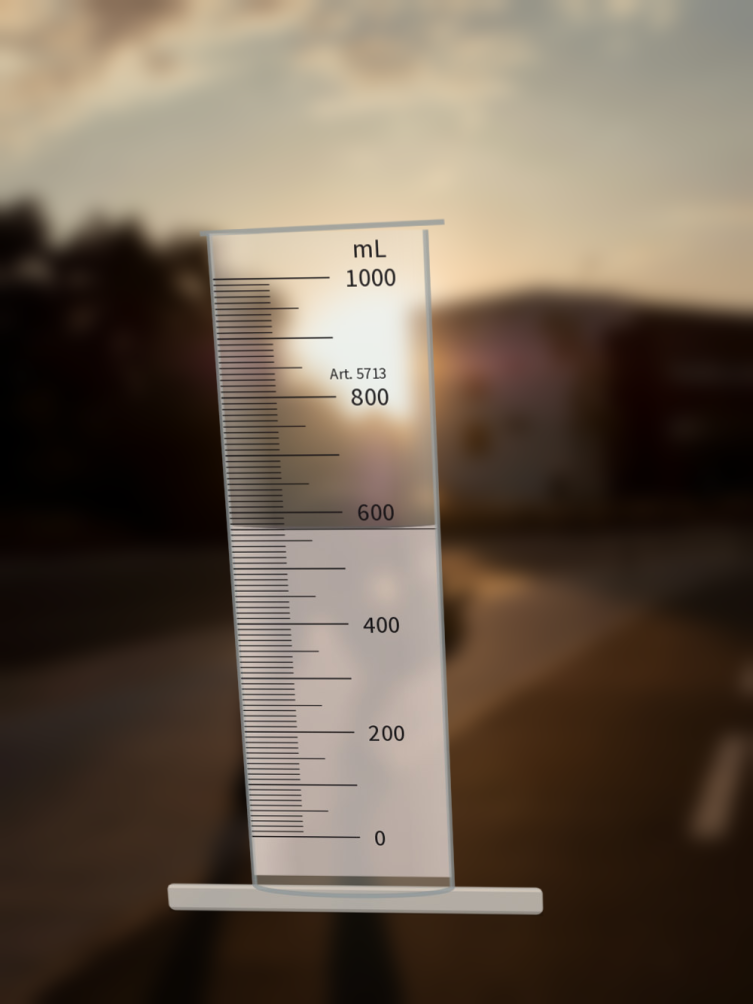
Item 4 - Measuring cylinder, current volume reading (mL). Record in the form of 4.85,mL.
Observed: 570,mL
